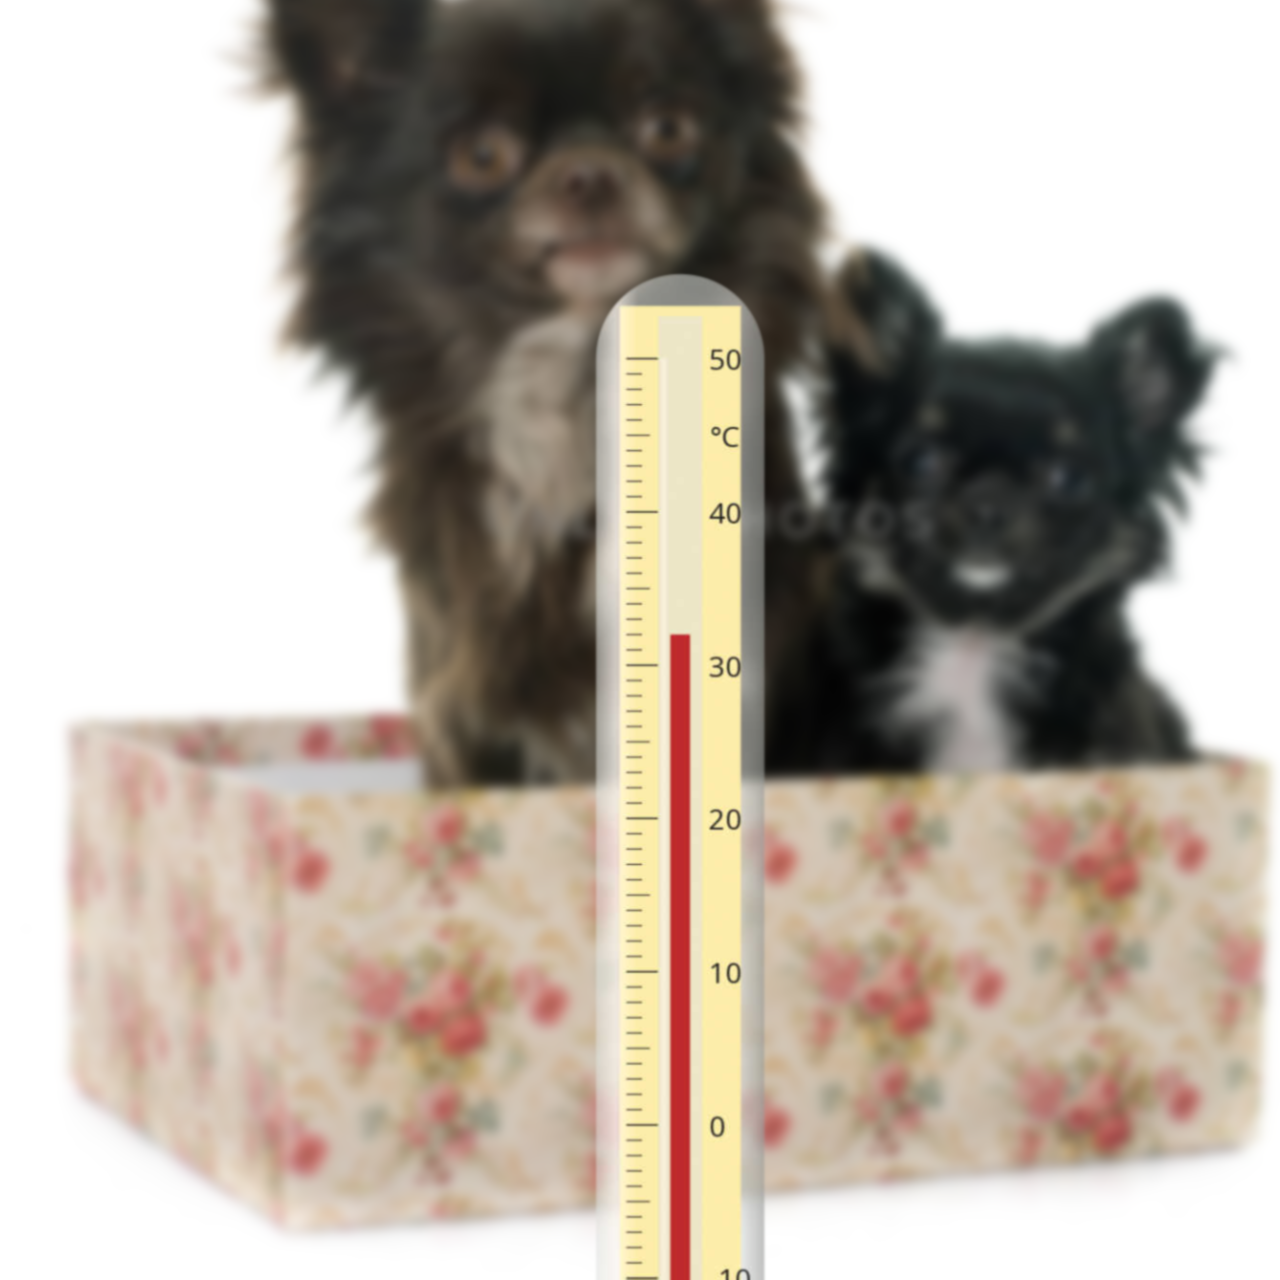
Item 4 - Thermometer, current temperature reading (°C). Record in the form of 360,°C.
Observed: 32,°C
